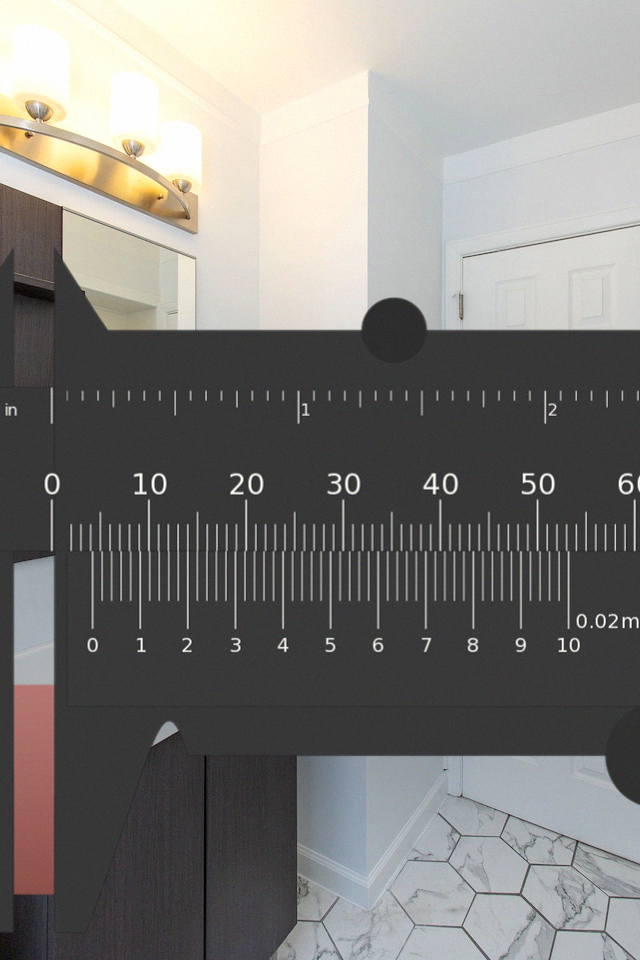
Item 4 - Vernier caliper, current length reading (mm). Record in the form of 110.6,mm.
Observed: 4.2,mm
